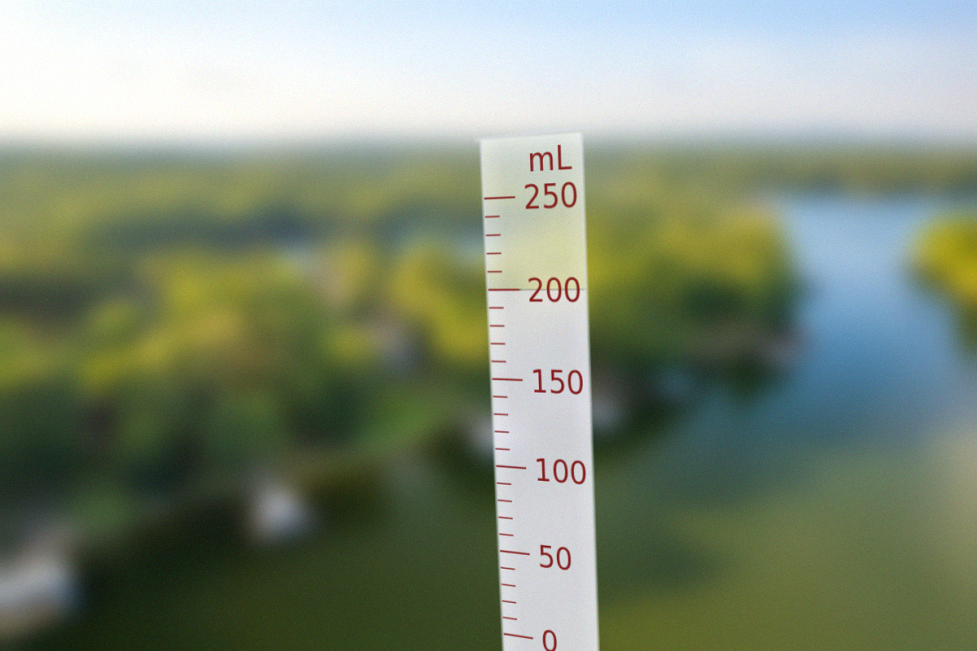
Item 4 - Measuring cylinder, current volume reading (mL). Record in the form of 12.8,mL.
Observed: 200,mL
